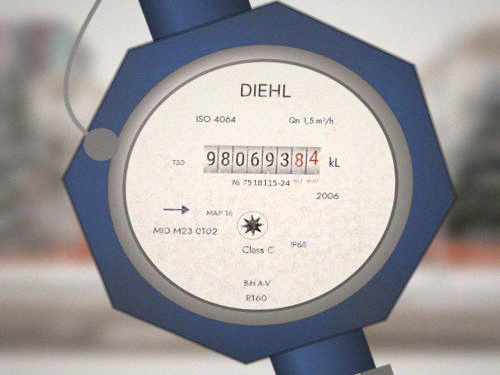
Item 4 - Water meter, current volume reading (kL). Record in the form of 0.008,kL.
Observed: 980693.84,kL
